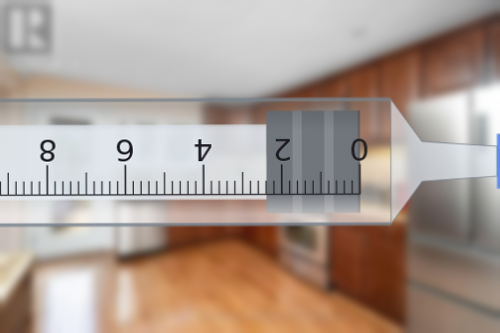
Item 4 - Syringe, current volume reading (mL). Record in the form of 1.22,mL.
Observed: 0,mL
